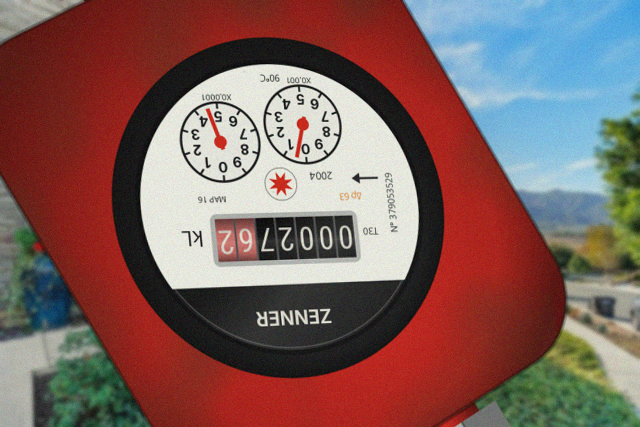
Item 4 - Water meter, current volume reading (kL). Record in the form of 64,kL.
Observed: 27.6204,kL
